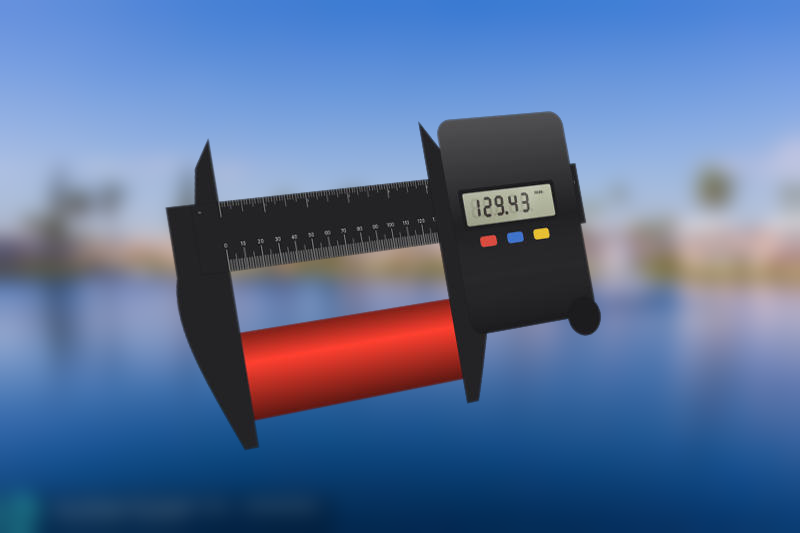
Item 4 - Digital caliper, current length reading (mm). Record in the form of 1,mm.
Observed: 129.43,mm
